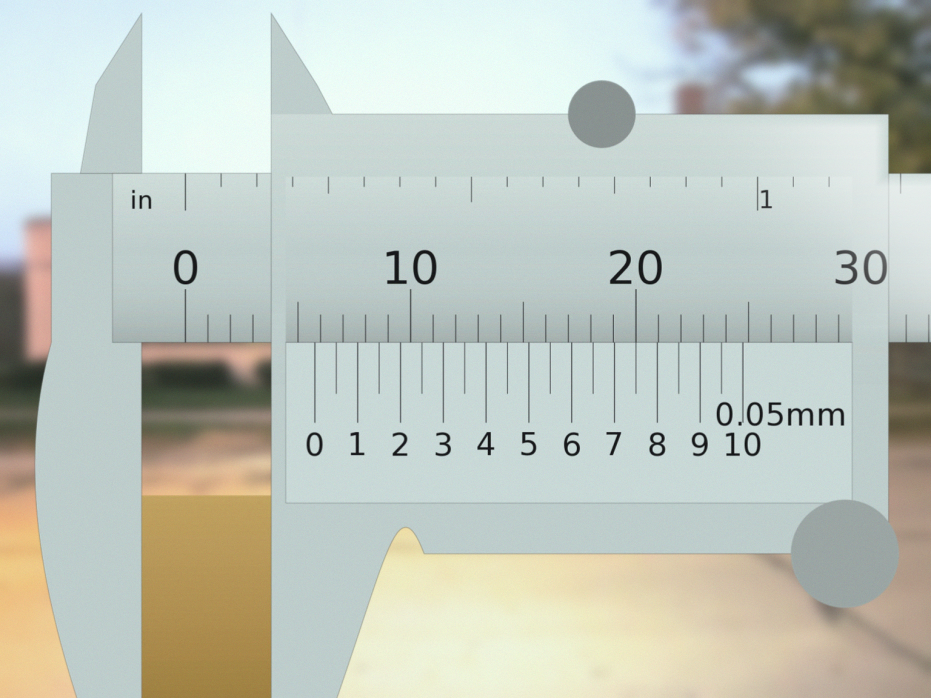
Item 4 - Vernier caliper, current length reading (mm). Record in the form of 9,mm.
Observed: 5.75,mm
